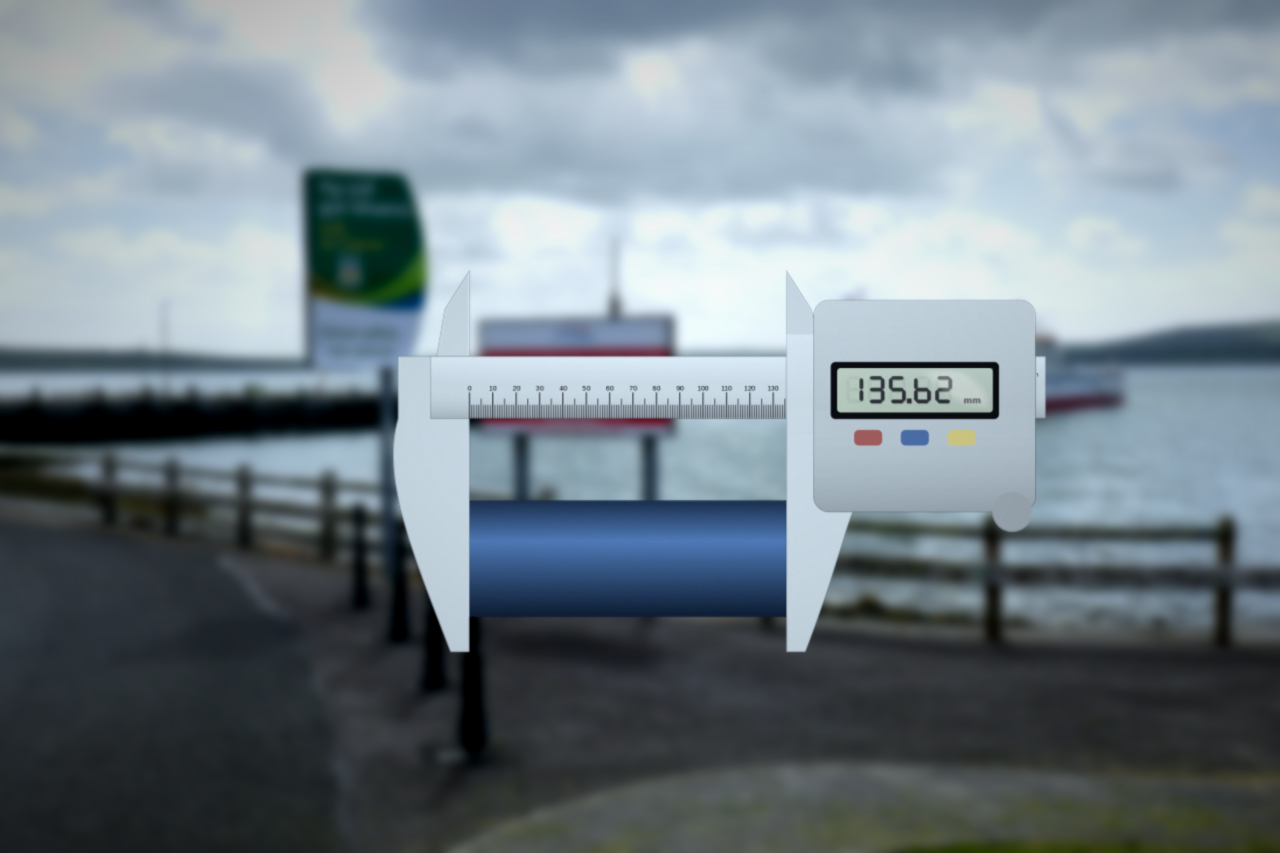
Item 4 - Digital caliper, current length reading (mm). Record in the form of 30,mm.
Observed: 135.62,mm
